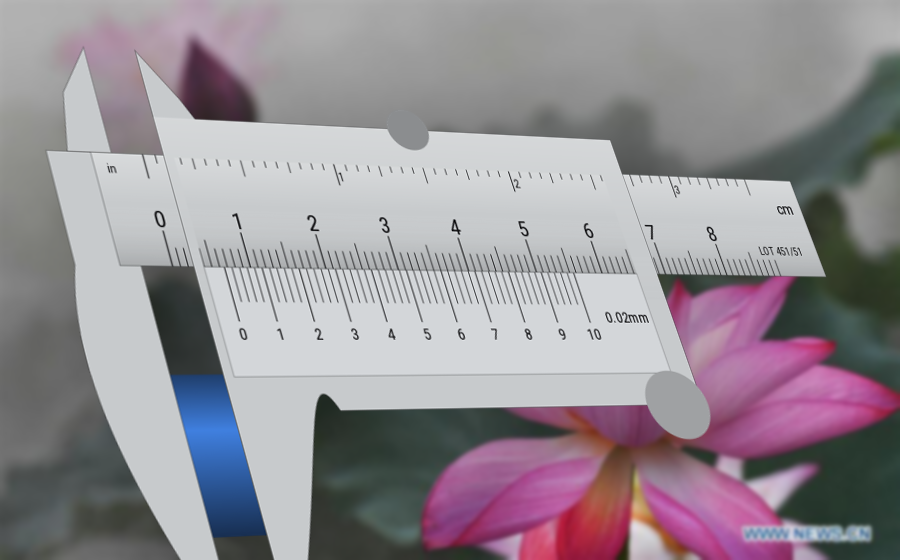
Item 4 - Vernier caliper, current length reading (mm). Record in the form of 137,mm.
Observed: 6.6,mm
